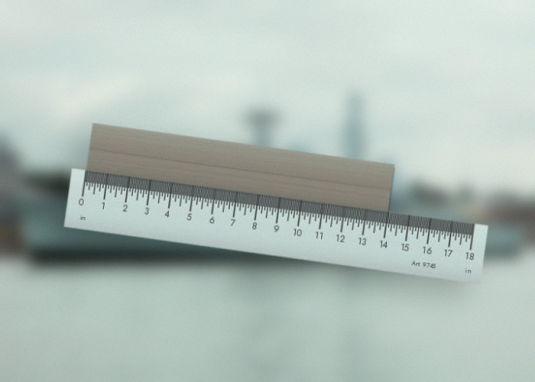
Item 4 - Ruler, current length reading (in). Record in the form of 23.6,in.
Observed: 14,in
